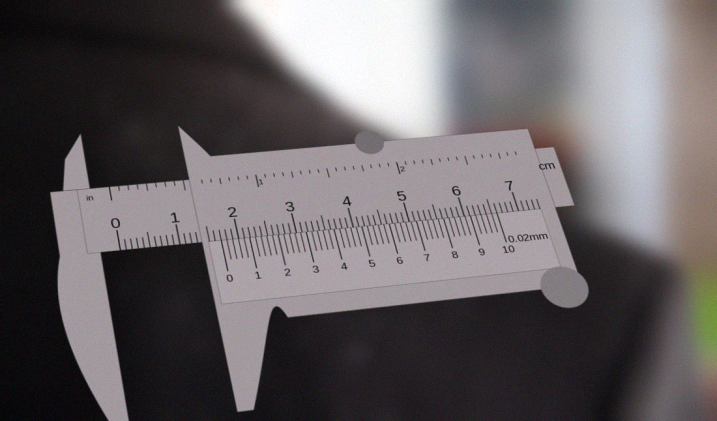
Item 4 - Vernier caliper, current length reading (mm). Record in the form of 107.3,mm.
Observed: 17.0,mm
